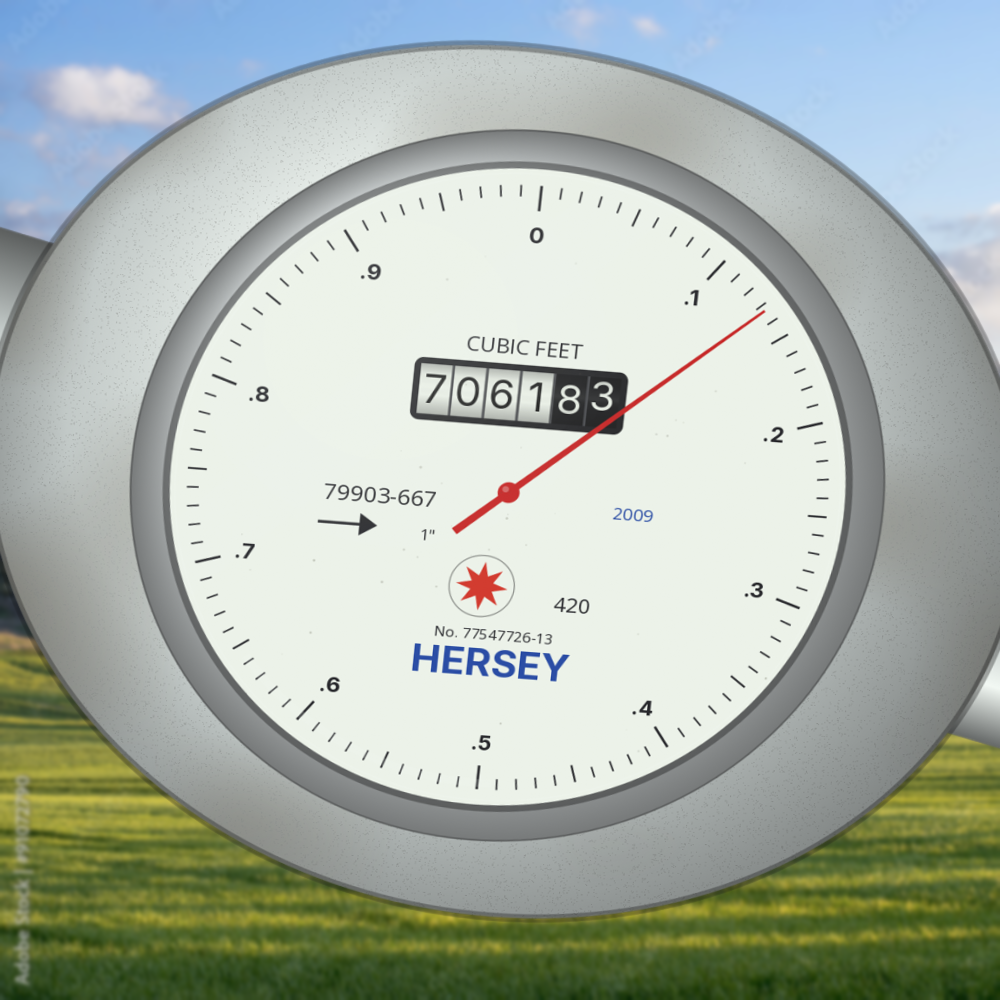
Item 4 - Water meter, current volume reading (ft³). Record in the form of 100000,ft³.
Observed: 706183.13,ft³
